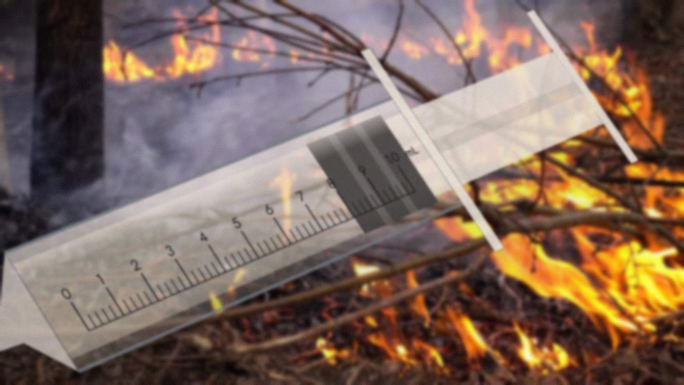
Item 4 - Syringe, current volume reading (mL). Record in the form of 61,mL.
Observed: 8,mL
